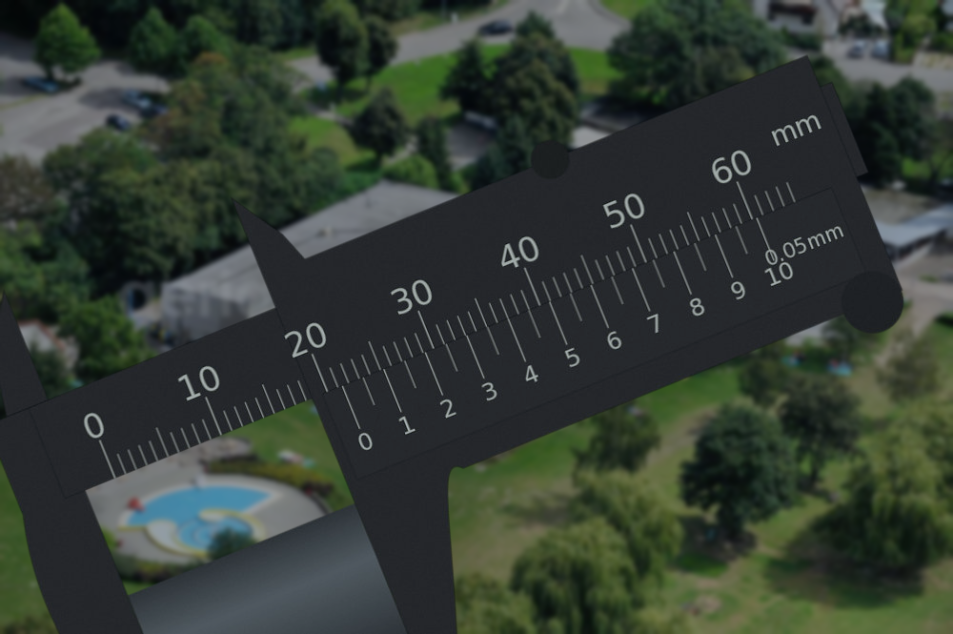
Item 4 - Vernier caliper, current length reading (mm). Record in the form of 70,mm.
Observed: 21.4,mm
